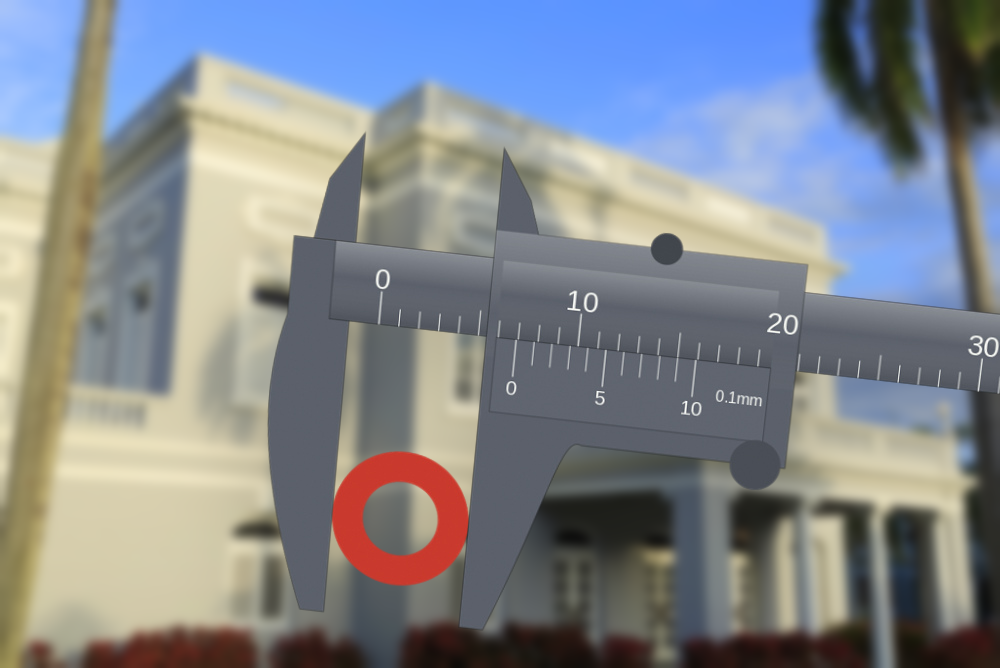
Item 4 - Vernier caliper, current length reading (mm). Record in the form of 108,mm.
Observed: 6.9,mm
